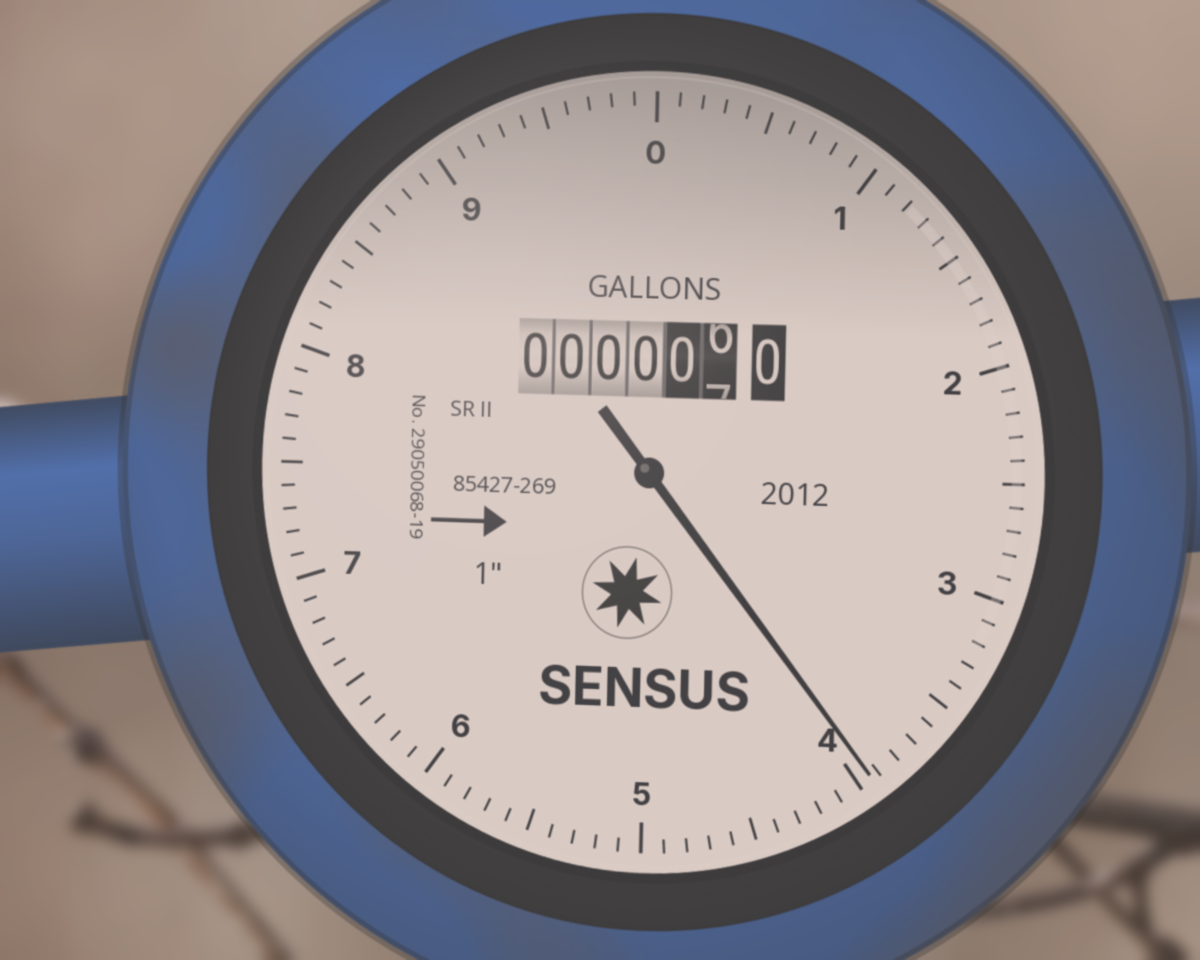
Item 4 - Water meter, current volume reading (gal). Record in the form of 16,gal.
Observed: 63.9,gal
